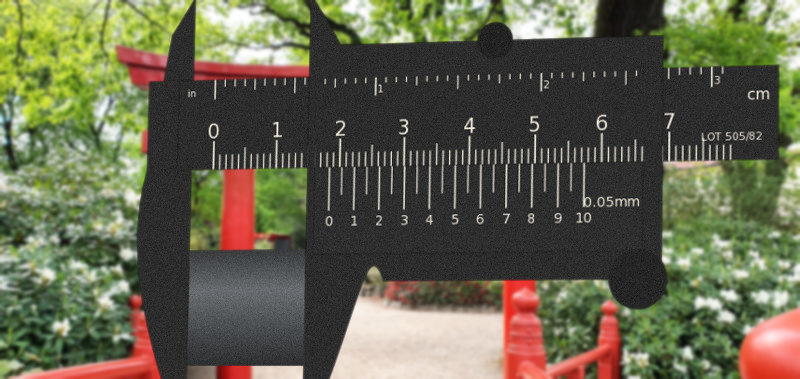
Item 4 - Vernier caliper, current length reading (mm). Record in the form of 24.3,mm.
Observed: 18.4,mm
